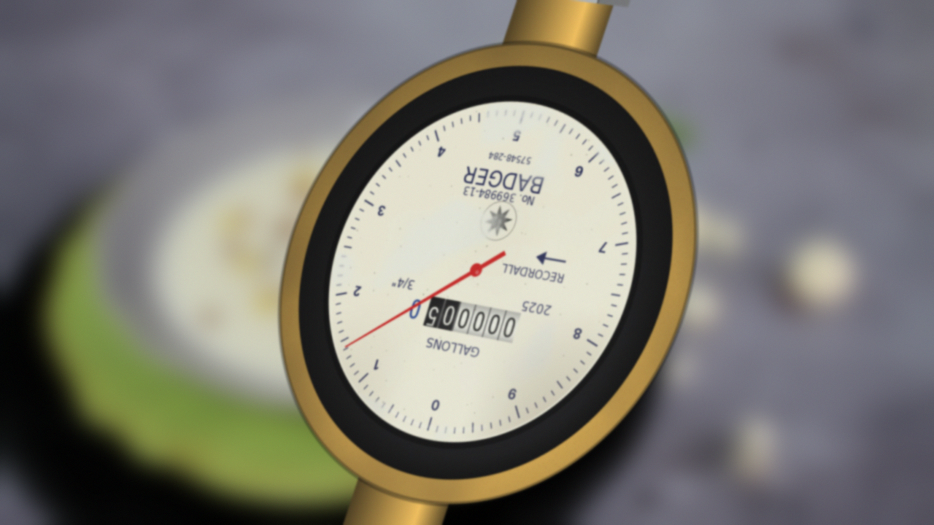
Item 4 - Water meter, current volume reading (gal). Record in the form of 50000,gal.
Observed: 51.4,gal
